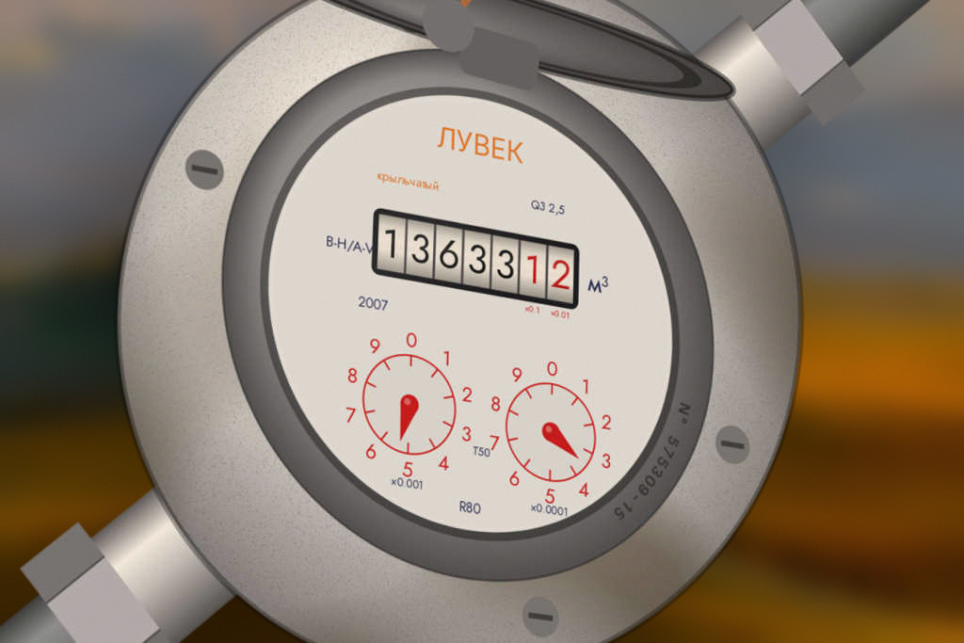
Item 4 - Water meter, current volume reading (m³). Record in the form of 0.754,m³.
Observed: 13633.1253,m³
